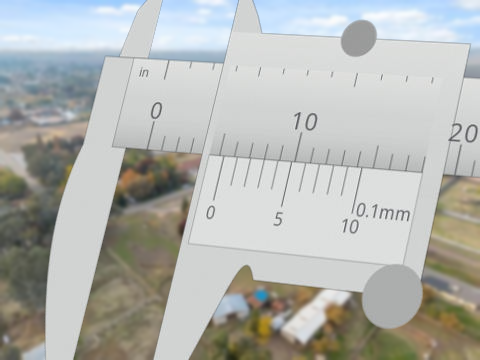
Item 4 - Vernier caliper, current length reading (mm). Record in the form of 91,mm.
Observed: 5.3,mm
